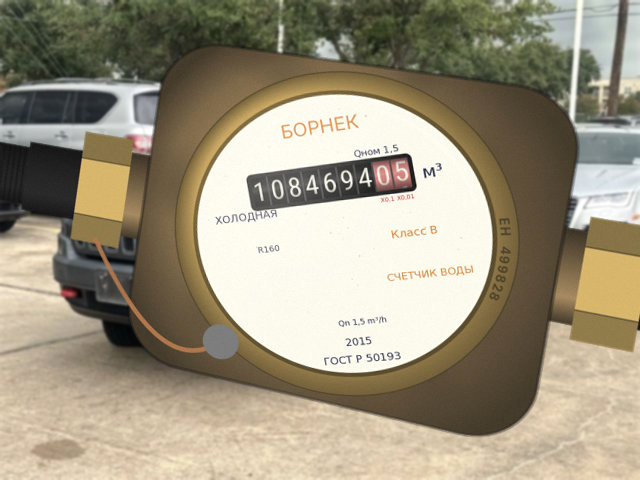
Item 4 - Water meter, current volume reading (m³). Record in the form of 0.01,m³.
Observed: 1084694.05,m³
